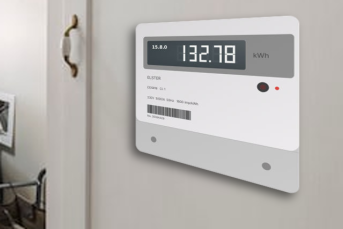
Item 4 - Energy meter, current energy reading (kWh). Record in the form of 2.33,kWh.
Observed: 132.78,kWh
